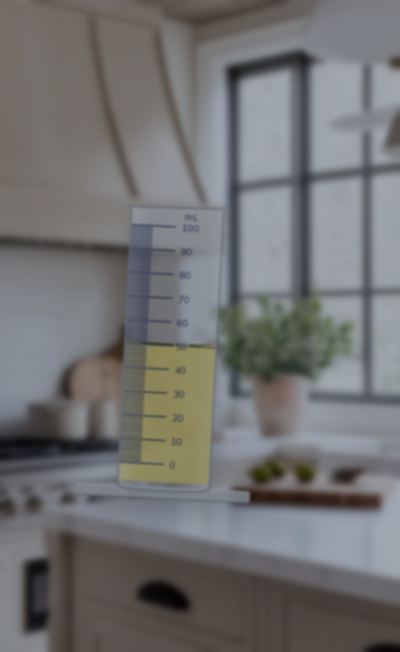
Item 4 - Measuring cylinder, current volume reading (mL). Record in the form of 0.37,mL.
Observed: 50,mL
